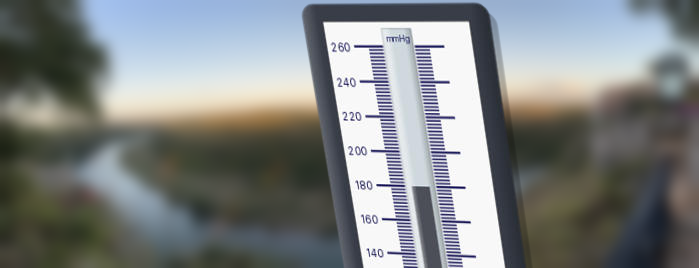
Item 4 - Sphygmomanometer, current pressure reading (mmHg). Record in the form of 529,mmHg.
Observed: 180,mmHg
